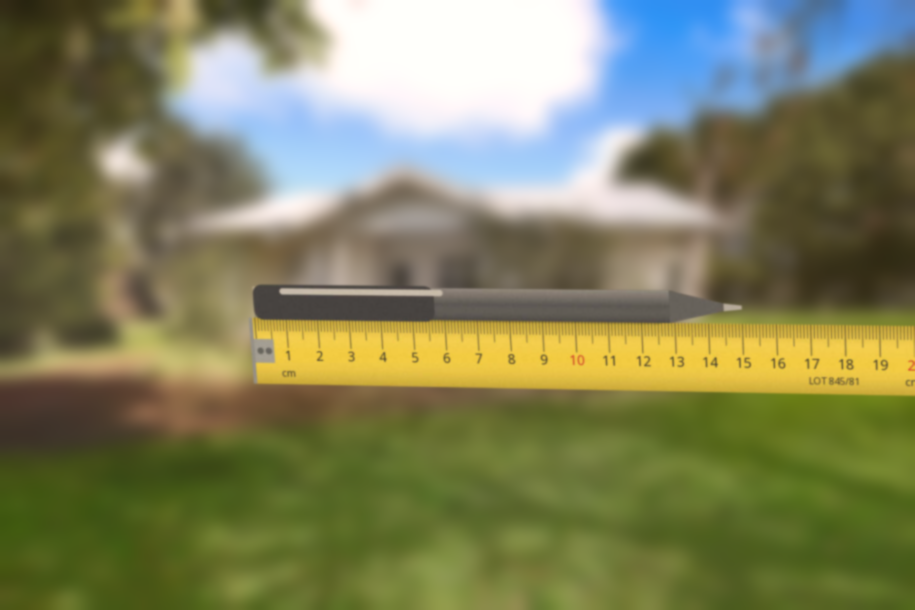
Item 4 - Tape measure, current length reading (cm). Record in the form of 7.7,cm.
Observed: 15,cm
